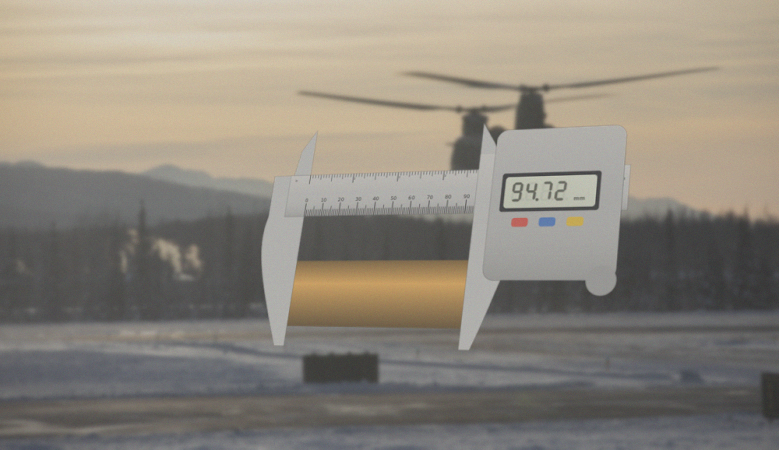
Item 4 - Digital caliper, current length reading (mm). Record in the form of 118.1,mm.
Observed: 94.72,mm
